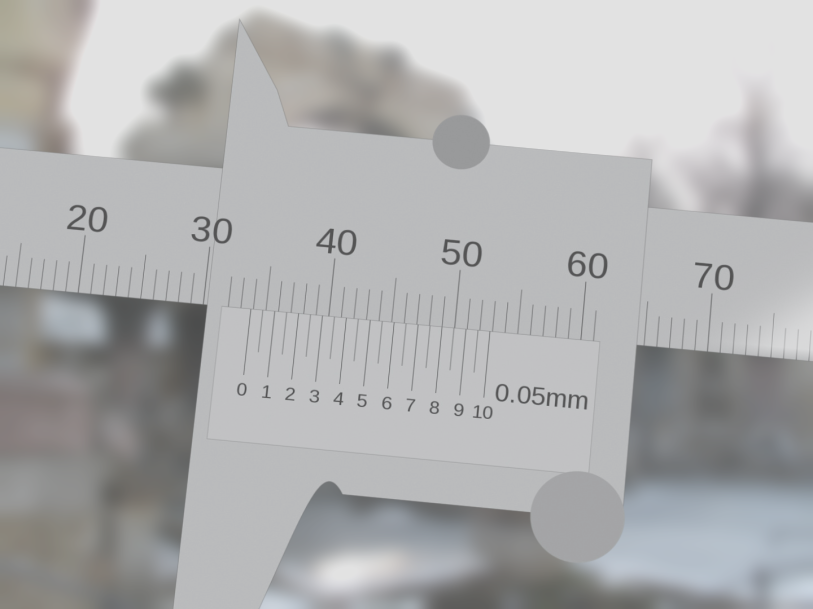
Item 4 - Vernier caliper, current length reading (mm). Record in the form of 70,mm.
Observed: 33.8,mm
